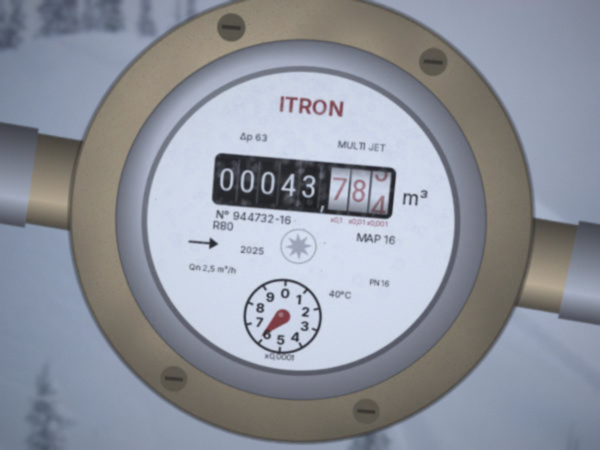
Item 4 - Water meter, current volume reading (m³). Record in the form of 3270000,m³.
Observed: 43.7836,m³
